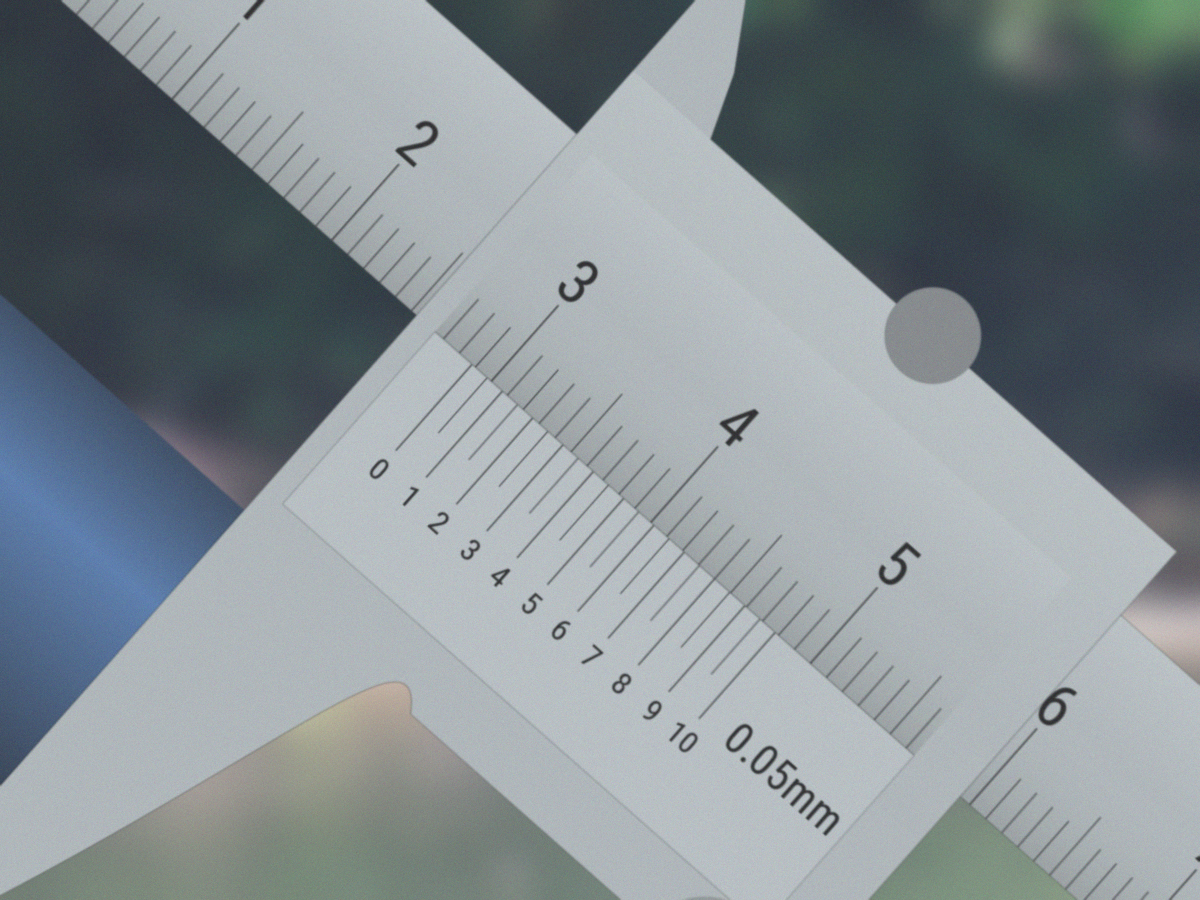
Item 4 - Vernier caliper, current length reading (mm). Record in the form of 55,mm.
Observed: 28.8,mm
